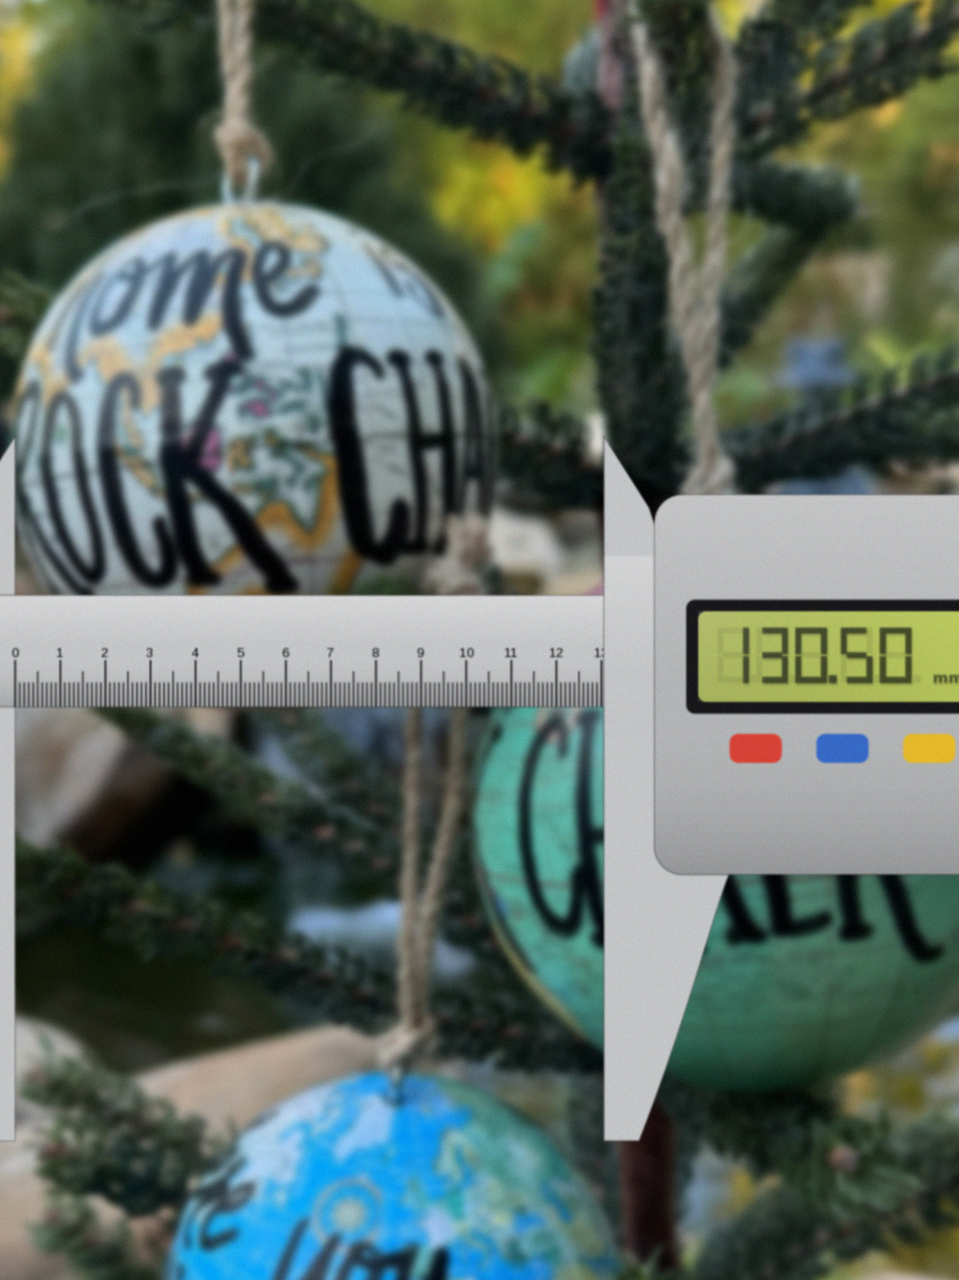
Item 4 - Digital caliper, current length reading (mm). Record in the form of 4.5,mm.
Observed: 130.50,mm
